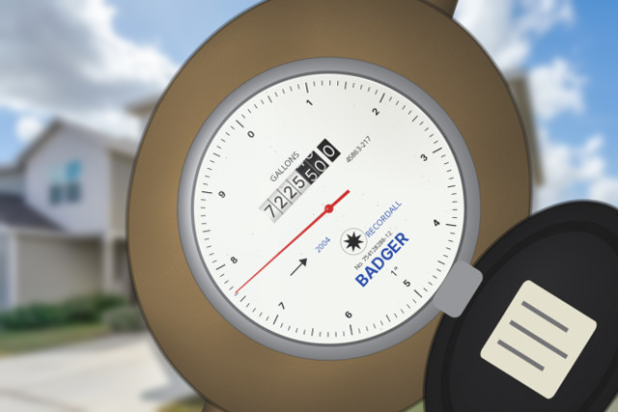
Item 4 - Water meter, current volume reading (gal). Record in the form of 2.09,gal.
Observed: 7225497.6,gal
